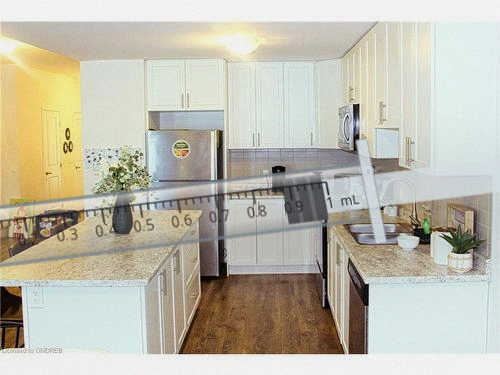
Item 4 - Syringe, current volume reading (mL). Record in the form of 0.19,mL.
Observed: 0.88,mL
